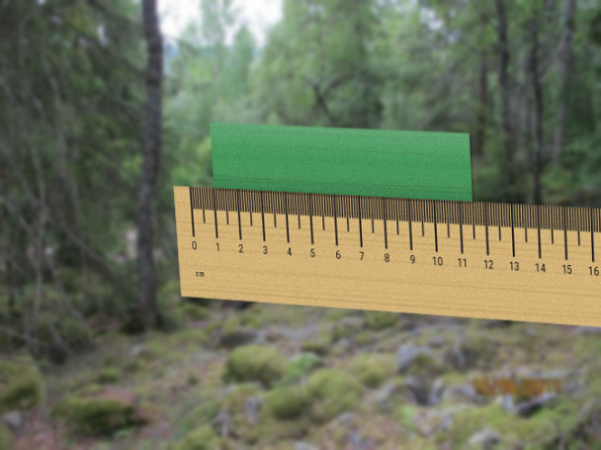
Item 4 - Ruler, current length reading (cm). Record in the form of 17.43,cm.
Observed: 10.5,cm
